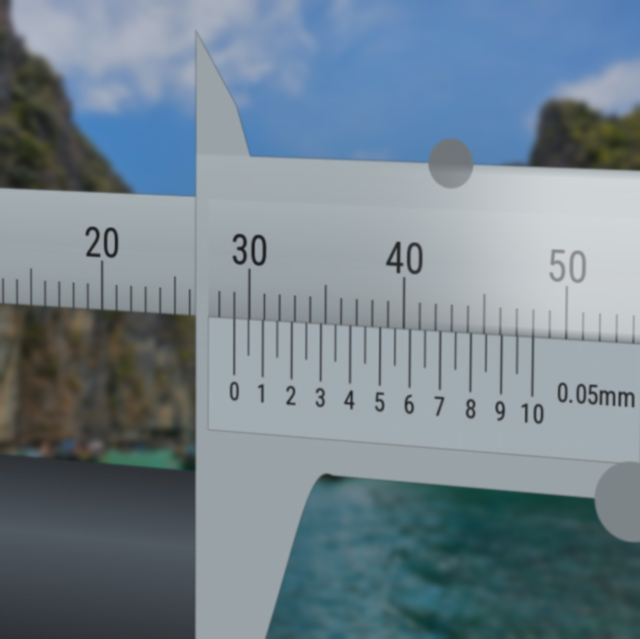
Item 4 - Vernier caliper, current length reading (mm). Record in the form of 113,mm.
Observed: 29.0,mm
